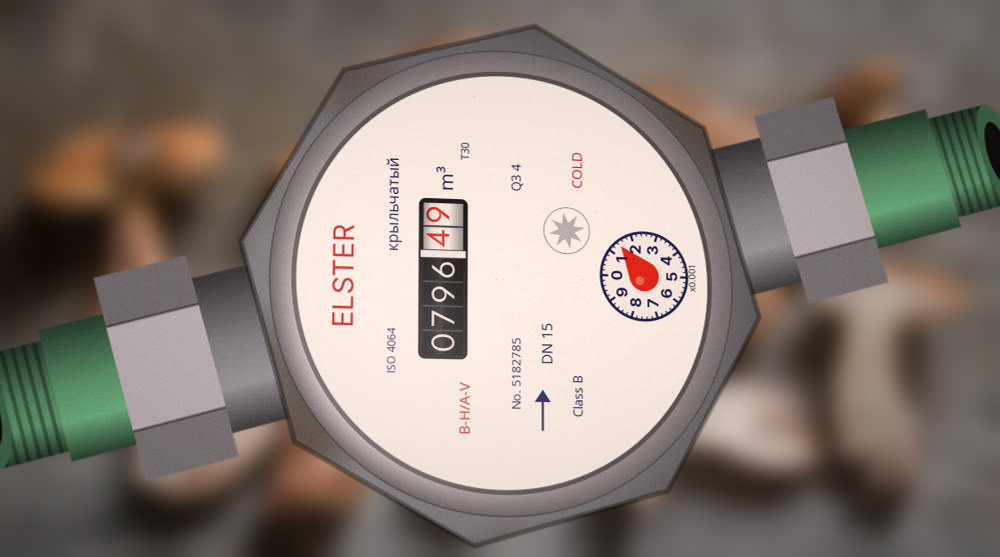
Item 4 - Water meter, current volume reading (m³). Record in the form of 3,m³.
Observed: 796.491,m³
